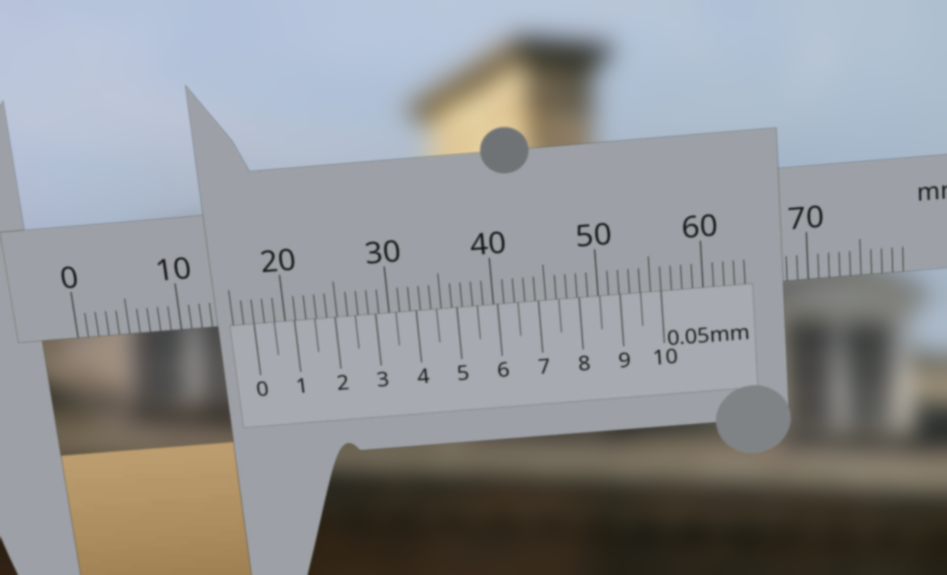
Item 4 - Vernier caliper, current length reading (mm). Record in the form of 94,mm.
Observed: 17.0,mm
